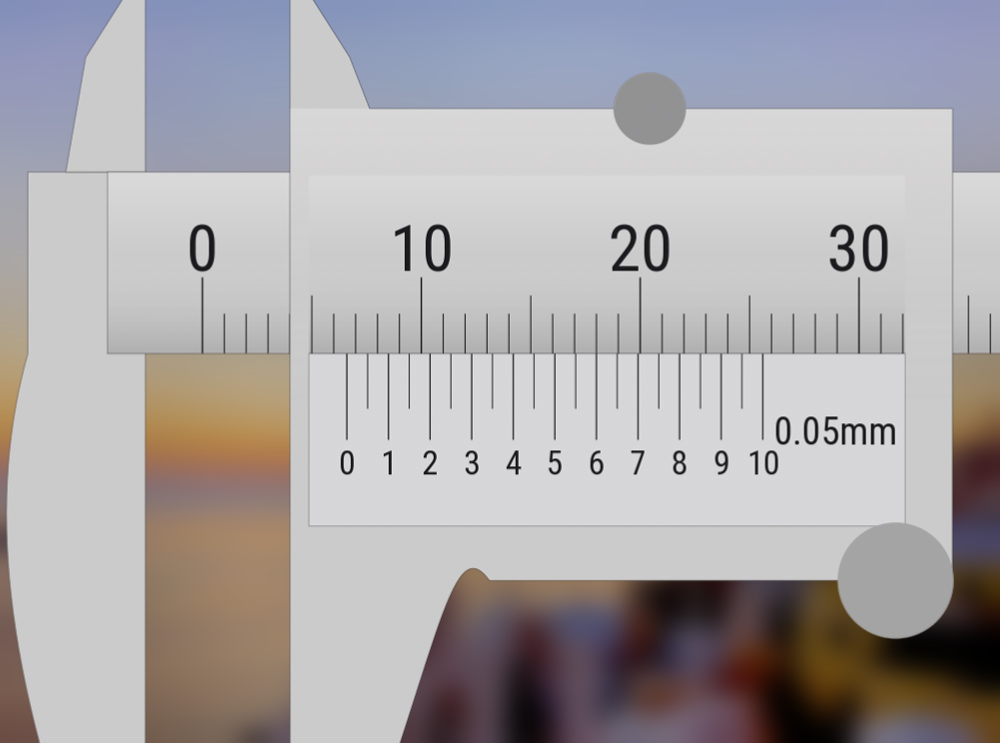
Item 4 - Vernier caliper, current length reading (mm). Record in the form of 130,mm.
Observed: 6.6,mm
